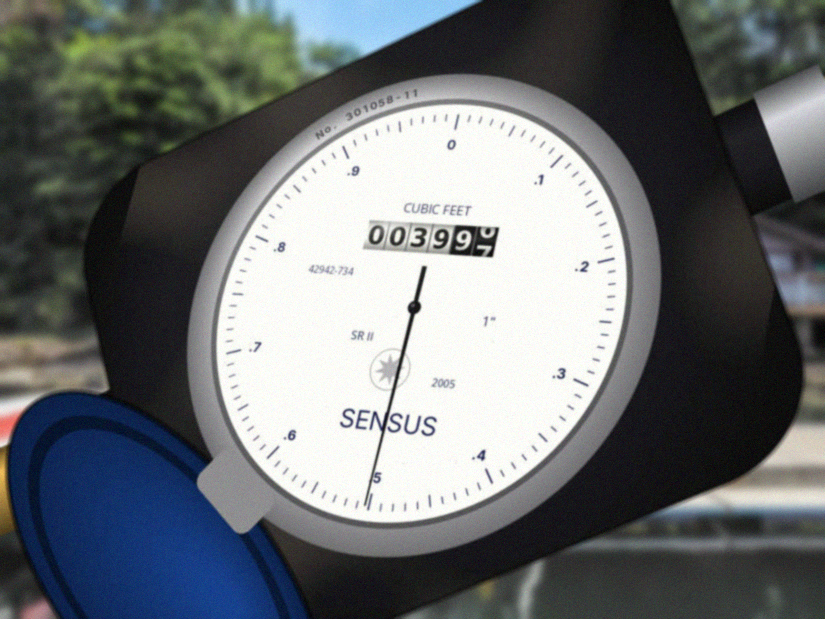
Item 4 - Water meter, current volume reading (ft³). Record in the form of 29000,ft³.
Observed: 3996.50,ft³
